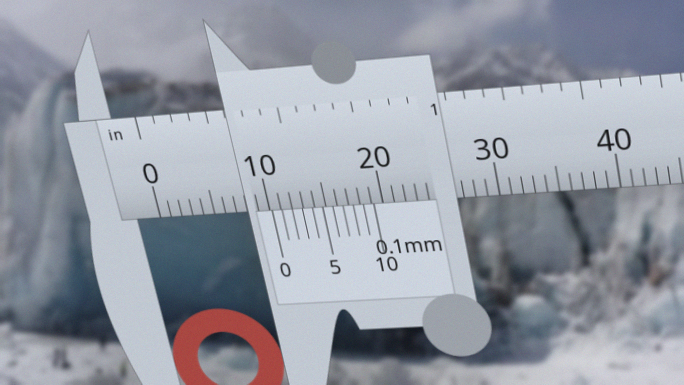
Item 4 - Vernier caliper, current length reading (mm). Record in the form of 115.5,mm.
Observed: 10.2,mm
